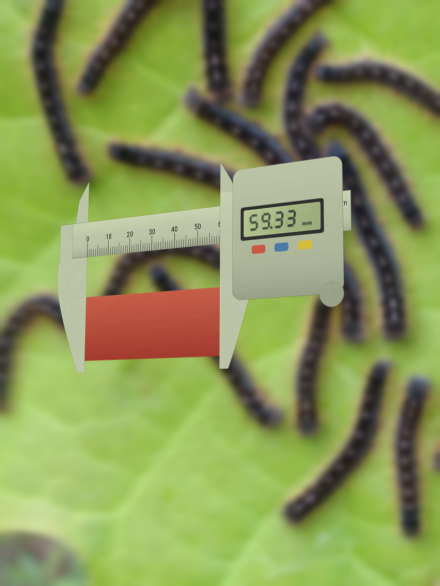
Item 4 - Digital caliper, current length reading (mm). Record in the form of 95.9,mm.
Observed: 59.33,mm
